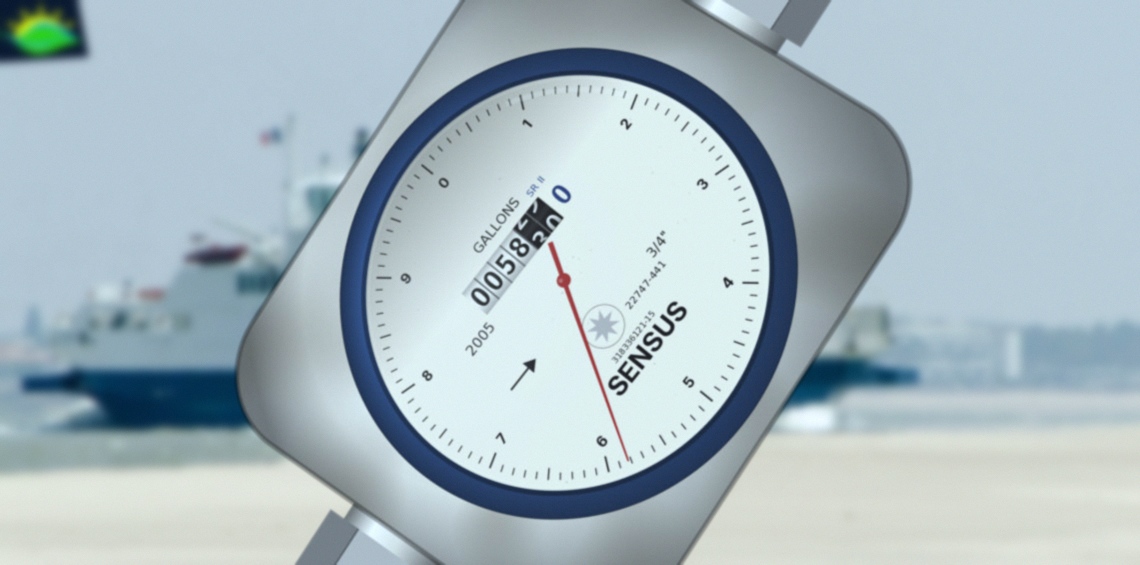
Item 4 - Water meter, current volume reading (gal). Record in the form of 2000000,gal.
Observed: 58295.8,gal
